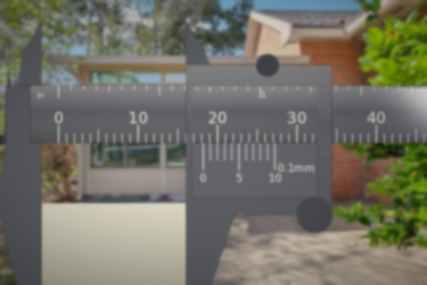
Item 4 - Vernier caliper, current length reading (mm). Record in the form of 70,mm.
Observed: 18.2,mm
